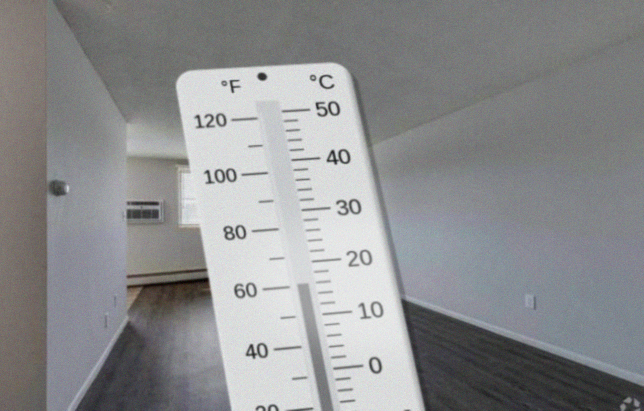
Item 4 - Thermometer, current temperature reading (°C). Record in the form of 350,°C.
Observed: 16,°C
